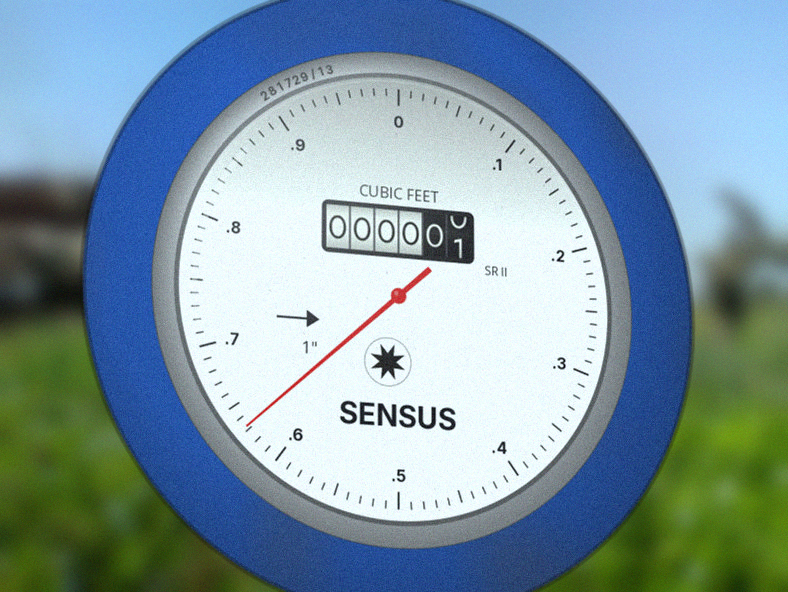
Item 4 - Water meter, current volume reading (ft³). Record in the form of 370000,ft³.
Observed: 0.63,ft³
